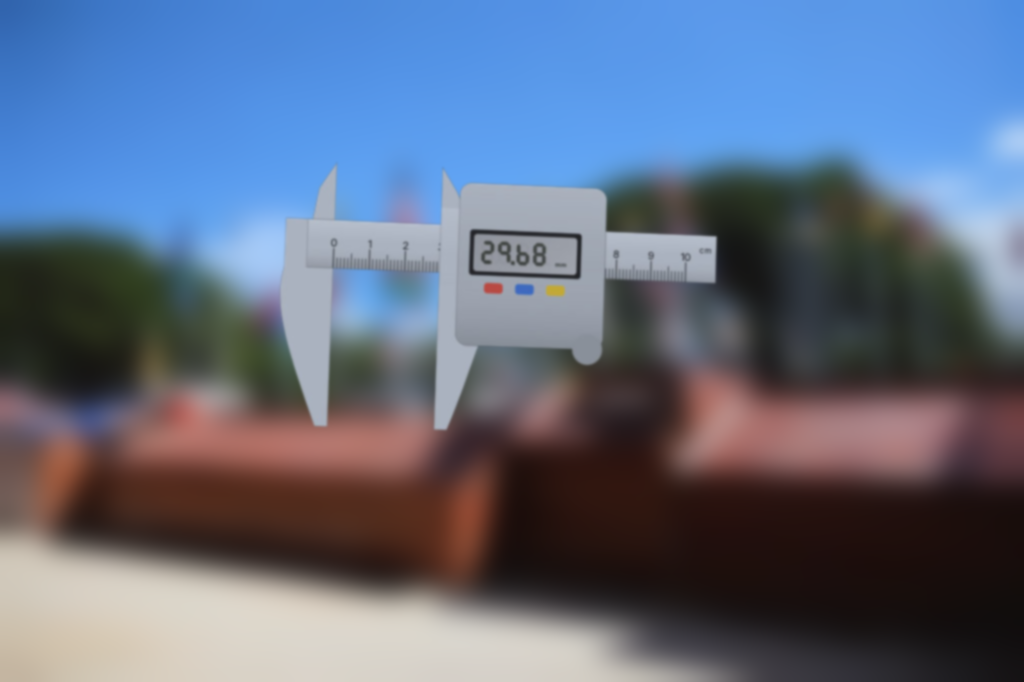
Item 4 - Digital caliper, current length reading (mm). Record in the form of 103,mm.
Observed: 29.68,mm
